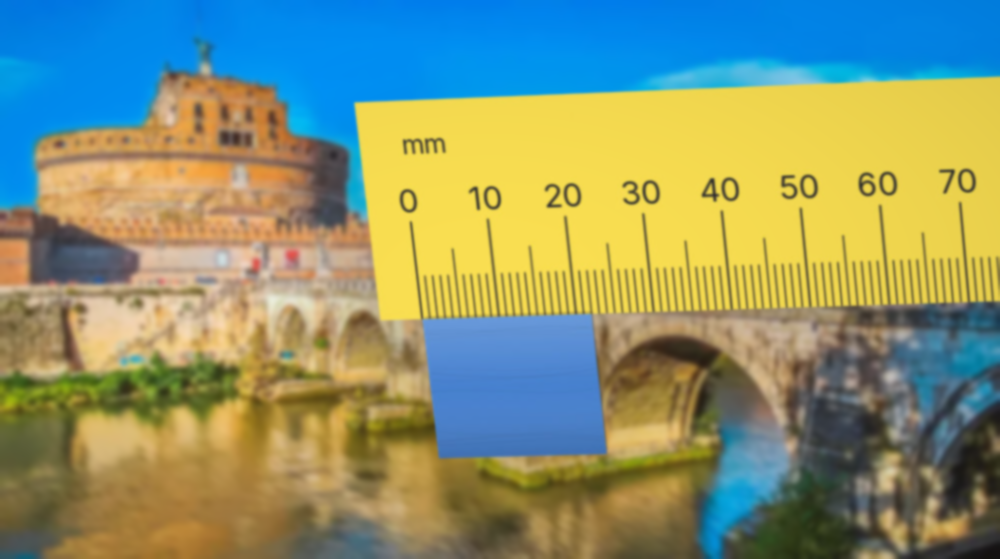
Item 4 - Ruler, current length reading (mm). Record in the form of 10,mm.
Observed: 22,mm
